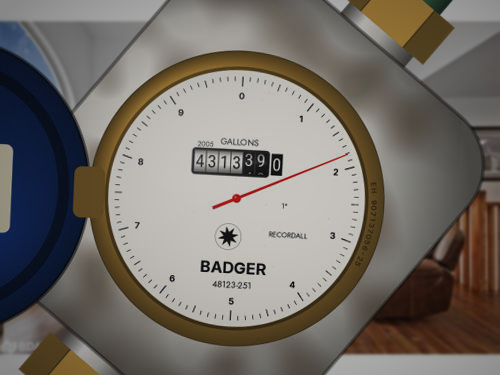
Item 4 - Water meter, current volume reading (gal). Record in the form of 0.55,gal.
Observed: 4313391.8,gal
